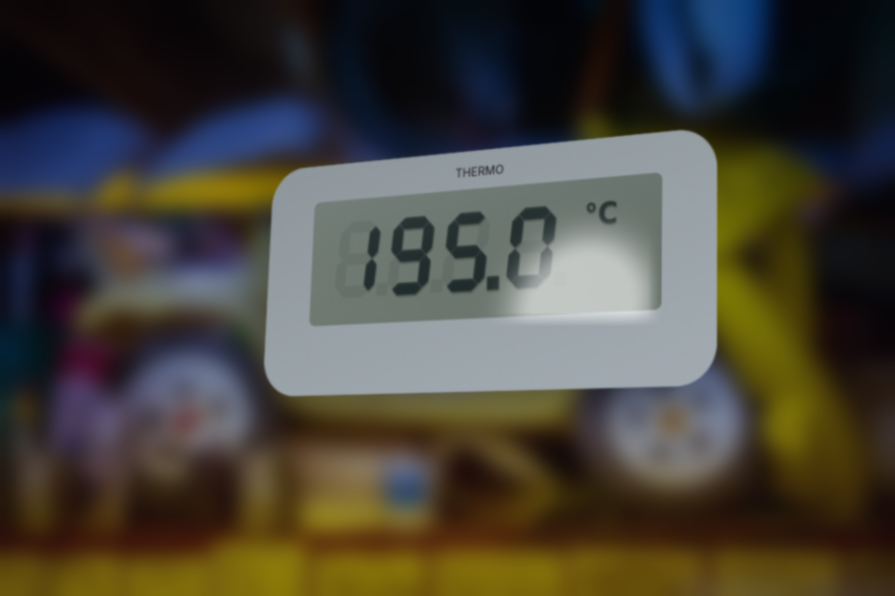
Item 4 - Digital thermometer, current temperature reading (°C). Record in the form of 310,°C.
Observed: 195.0,°C
